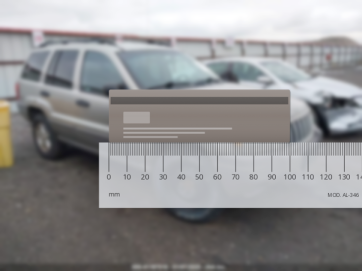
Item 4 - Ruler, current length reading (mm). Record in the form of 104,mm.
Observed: 100,mm
